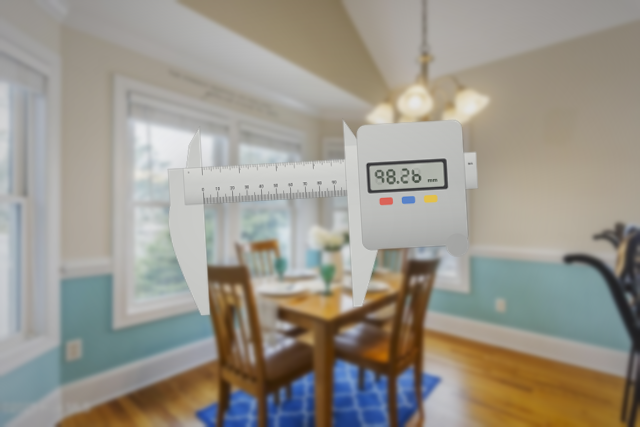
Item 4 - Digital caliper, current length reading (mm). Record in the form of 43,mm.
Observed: 98.26,mm
